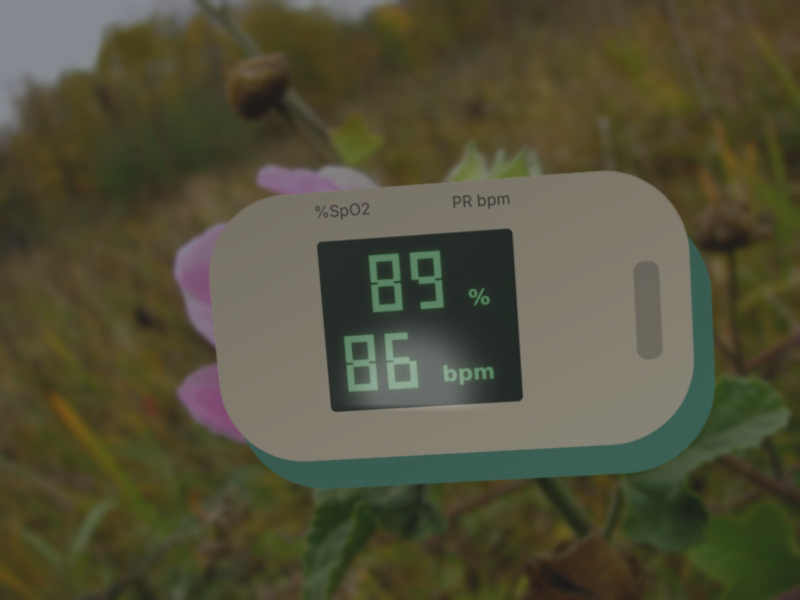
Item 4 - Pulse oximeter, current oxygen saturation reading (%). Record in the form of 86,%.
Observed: 89,%
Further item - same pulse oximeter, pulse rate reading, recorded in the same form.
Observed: 86,bpm
